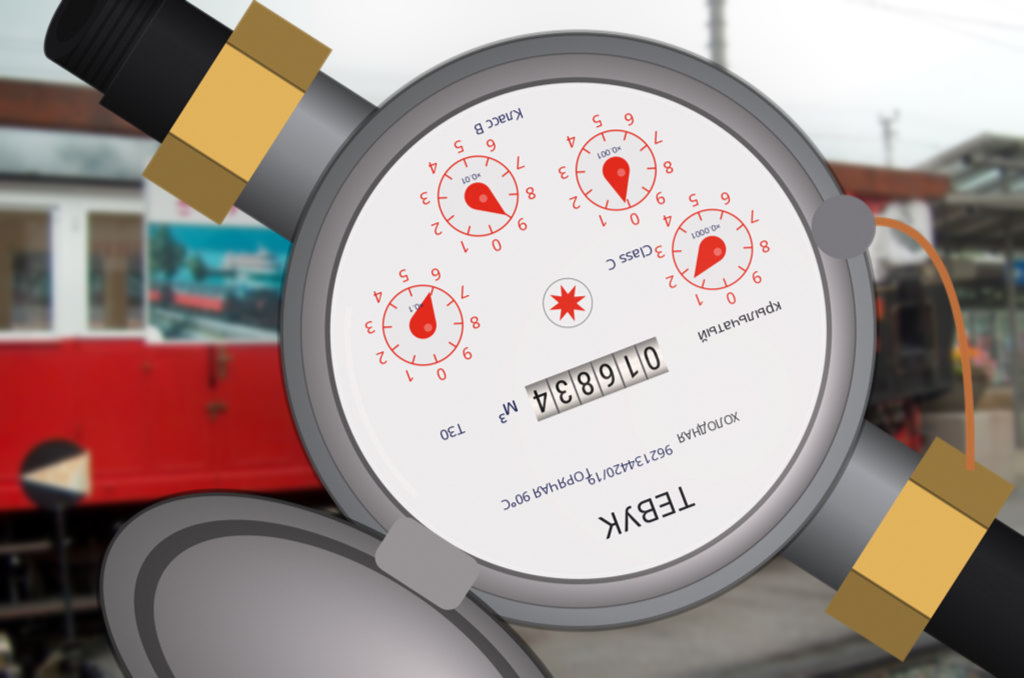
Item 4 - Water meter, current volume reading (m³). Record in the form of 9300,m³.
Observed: 16834.5901,m³
